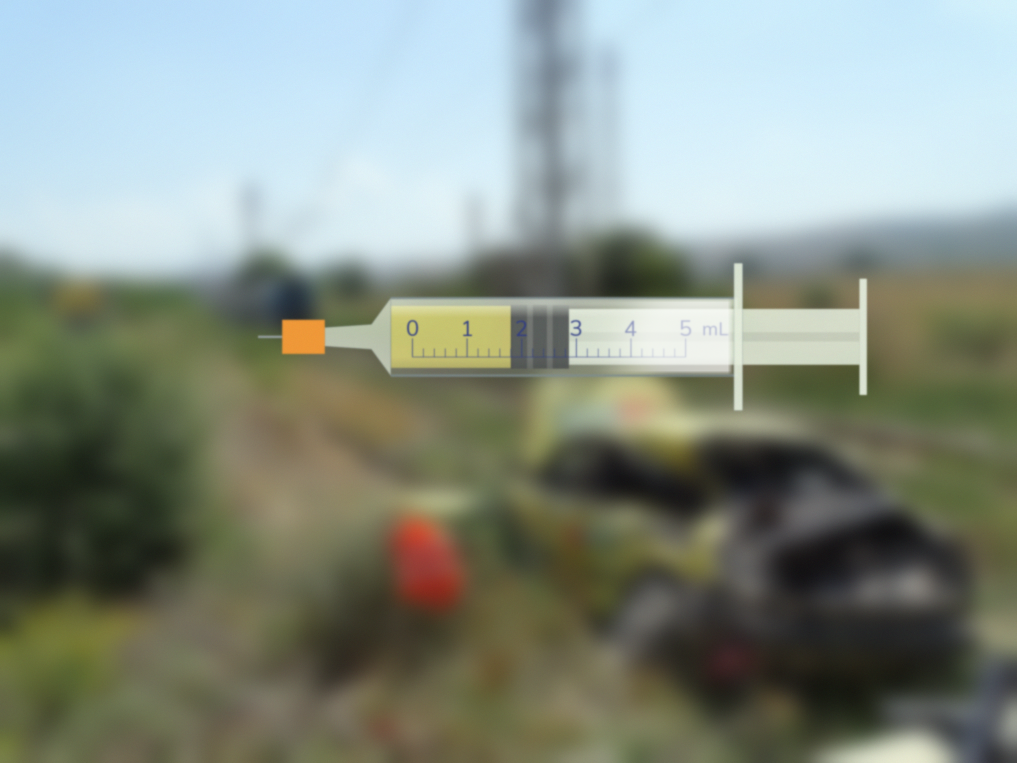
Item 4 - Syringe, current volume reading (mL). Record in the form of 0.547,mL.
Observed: 1.8,mL
